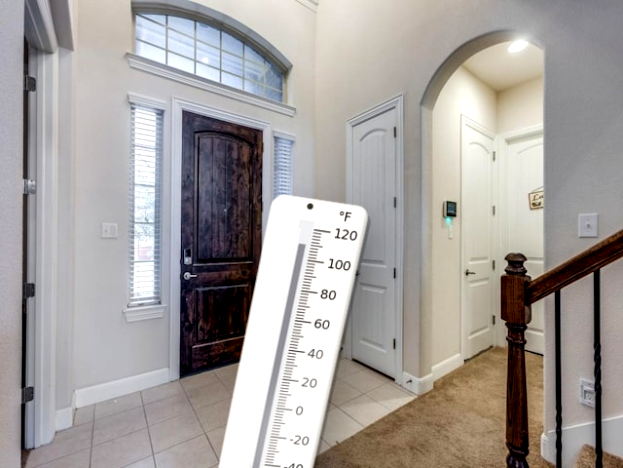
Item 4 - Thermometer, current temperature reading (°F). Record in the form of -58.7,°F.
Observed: 110,°F
